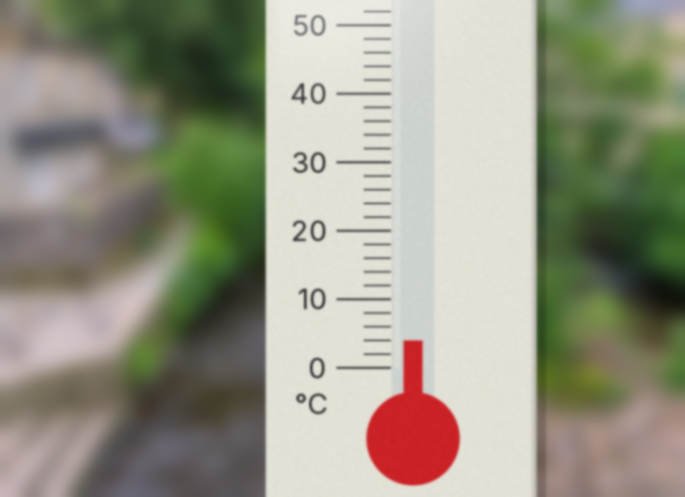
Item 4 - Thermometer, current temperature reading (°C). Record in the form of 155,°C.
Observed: 4,°C
